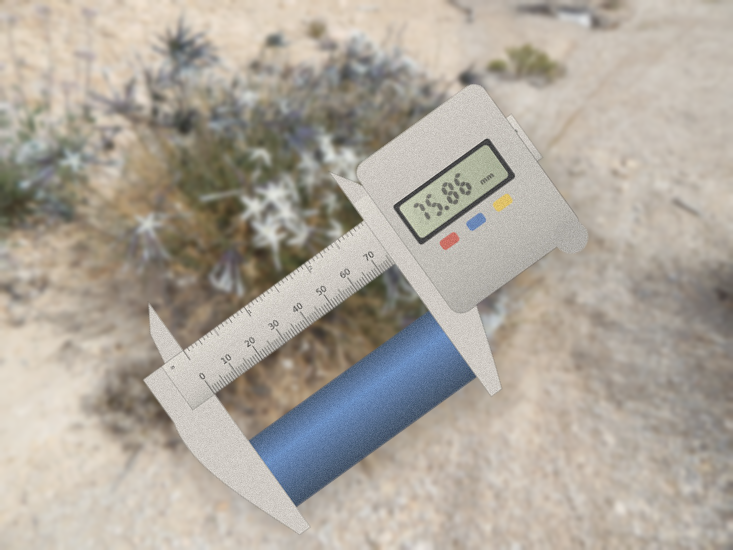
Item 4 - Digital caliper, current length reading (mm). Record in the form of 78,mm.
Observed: 75.86,mm
